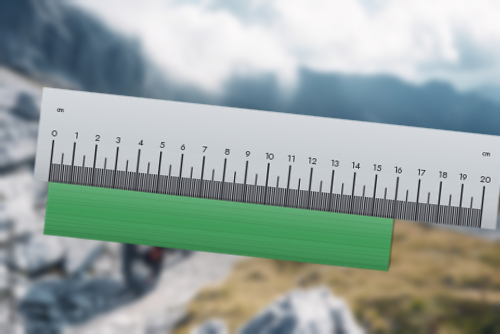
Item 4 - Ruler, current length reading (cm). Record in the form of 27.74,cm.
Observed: 16,cm
